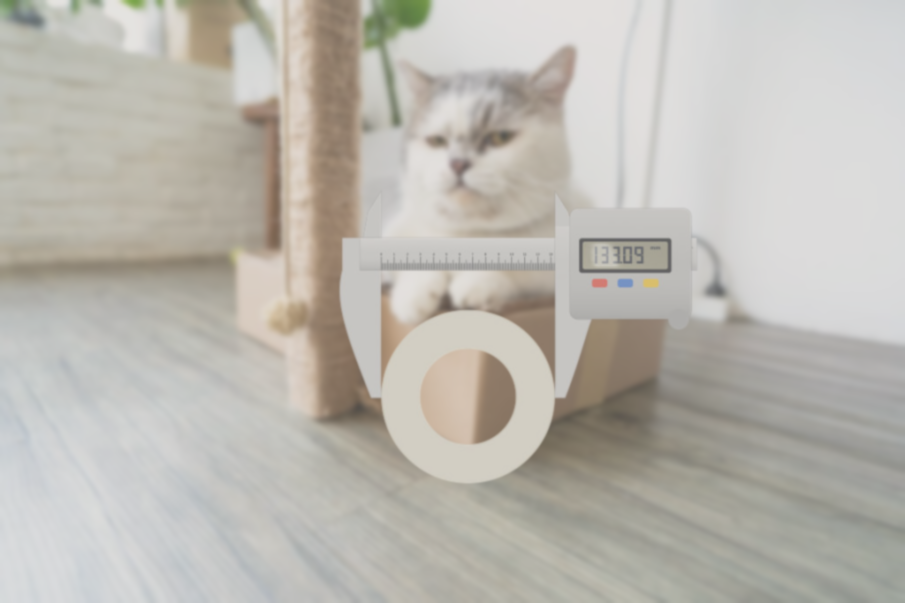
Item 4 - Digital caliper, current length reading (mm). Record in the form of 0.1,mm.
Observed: 133.09,mm
